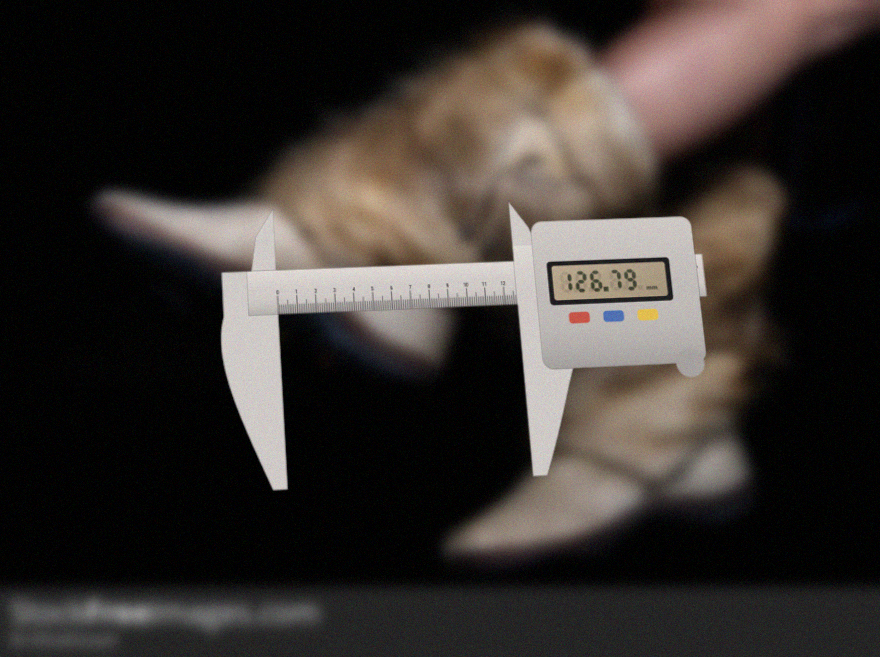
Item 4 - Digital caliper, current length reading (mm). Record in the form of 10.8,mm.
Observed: 126.79,mm
